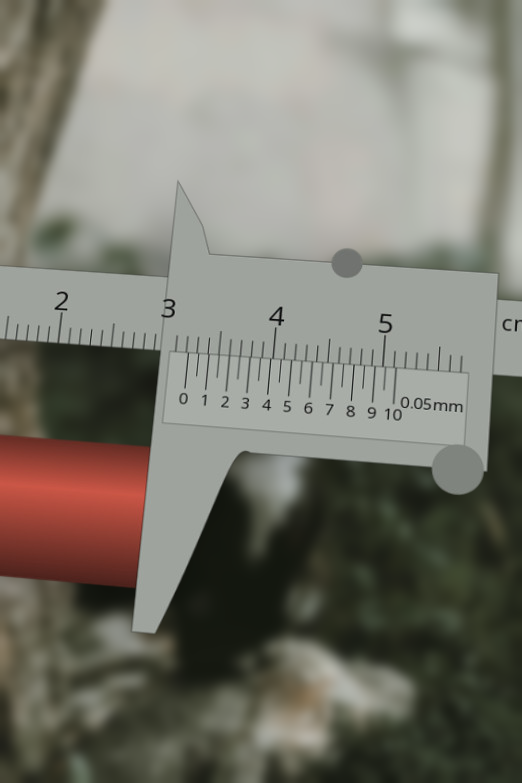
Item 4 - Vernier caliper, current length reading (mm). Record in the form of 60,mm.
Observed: 32.2,mm
